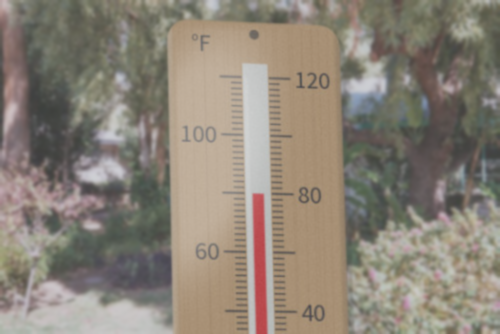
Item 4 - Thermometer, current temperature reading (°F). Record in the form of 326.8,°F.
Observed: 80,°F
